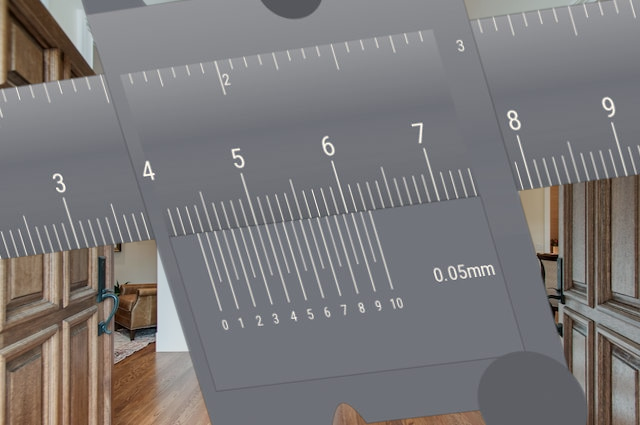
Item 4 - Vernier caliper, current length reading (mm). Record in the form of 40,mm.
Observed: 43.4,mm
